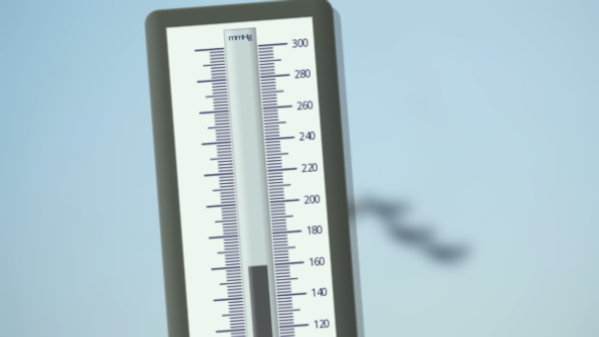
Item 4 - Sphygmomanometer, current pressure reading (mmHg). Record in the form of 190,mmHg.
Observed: 160,mmHg
